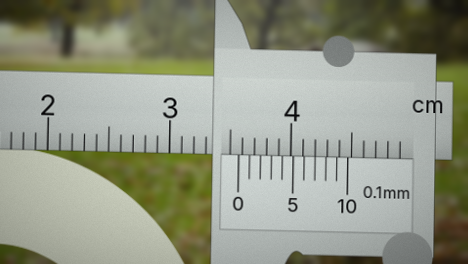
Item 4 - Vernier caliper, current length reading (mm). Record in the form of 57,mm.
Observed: 35.7,mm
